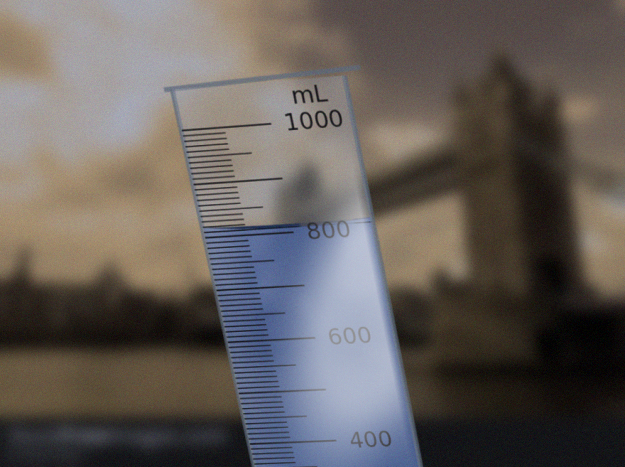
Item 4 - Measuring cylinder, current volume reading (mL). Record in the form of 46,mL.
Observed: 810,mL
